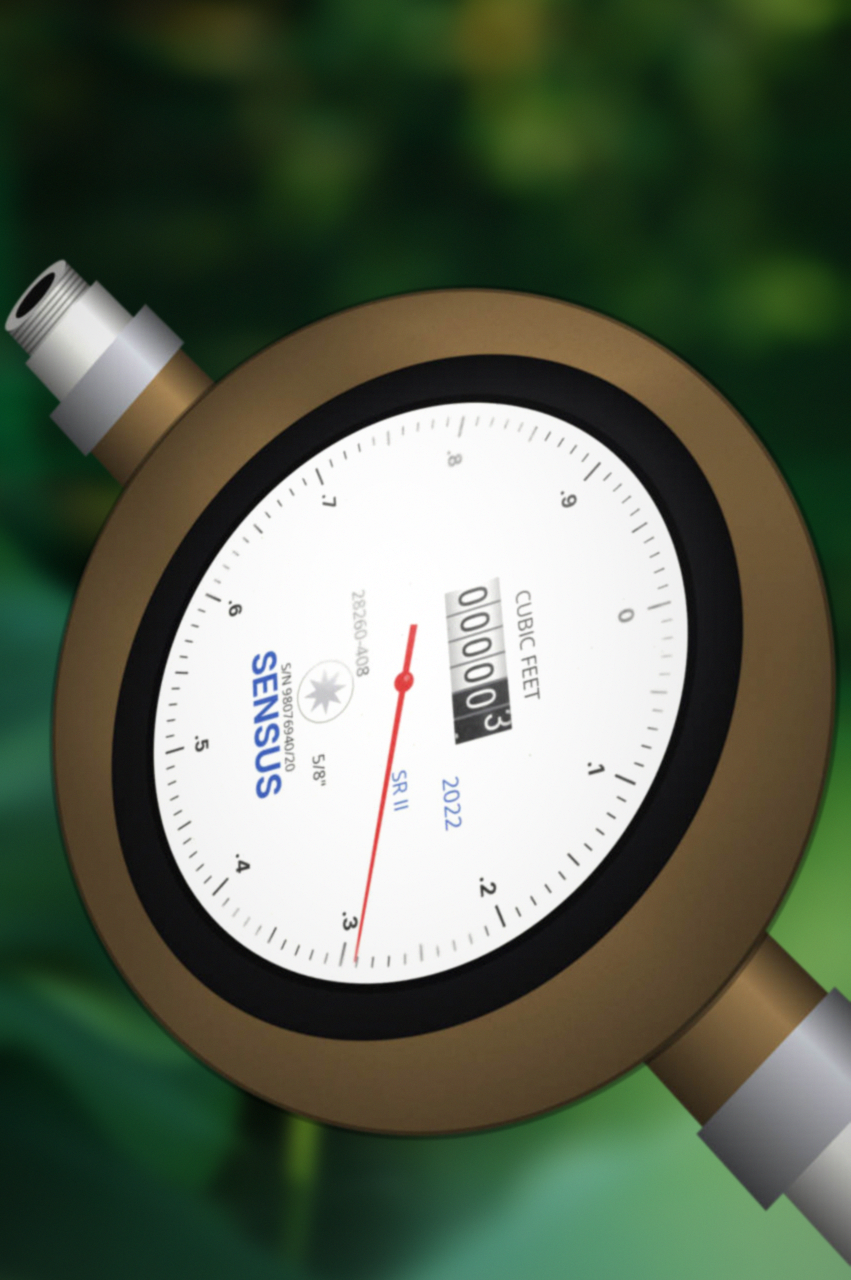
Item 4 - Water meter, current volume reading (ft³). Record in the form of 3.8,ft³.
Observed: 3.29,ft³
